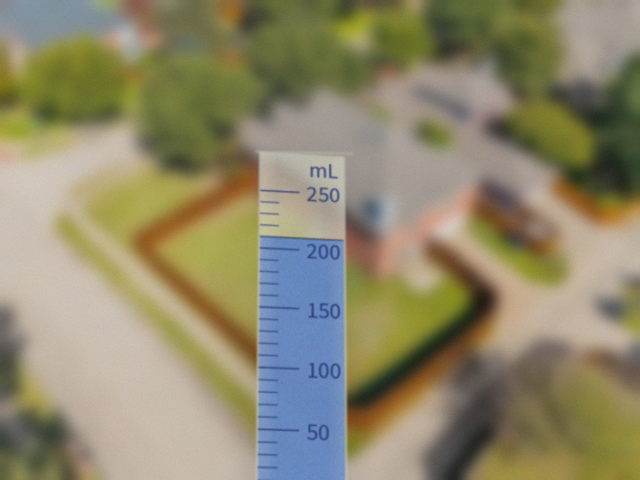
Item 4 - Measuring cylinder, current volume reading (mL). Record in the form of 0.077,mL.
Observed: 210,mL
